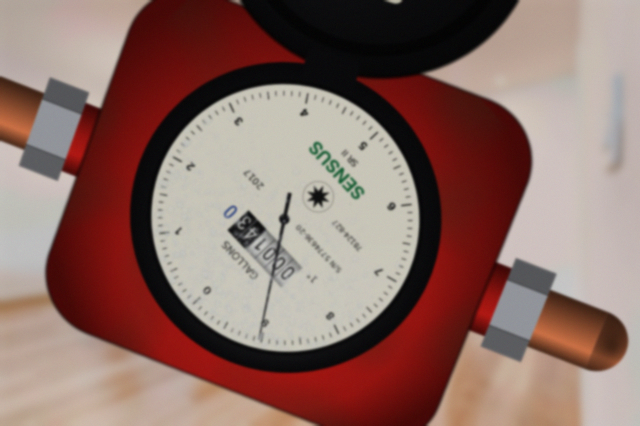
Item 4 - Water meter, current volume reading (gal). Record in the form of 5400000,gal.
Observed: 1429.0,gal
